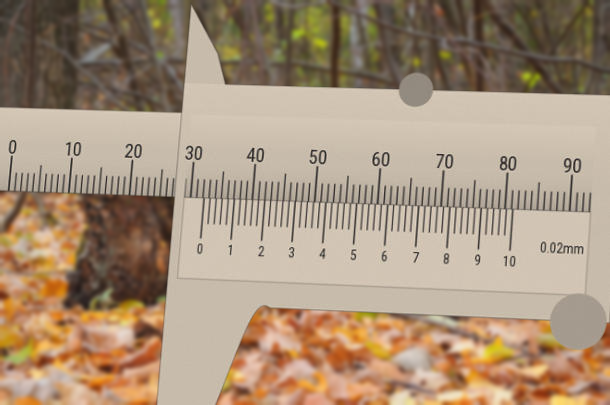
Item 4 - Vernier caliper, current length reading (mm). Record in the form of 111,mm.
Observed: 32.2,mm
